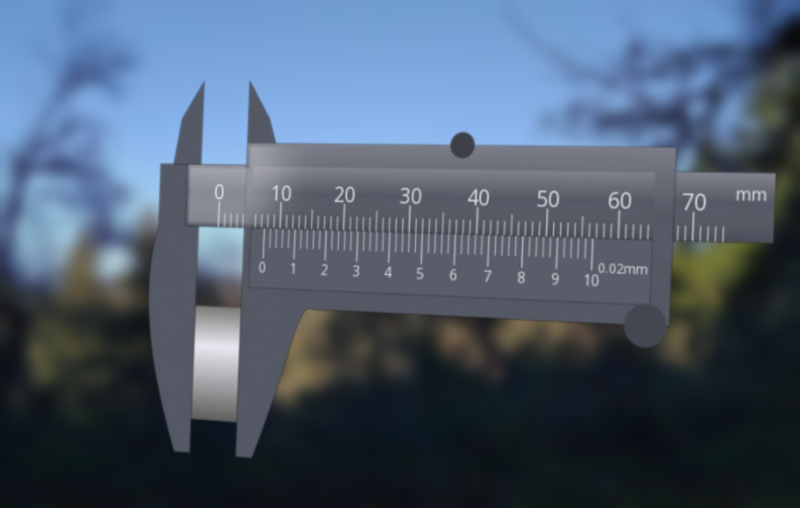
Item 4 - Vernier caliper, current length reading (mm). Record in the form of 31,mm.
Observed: 7.5,mm
